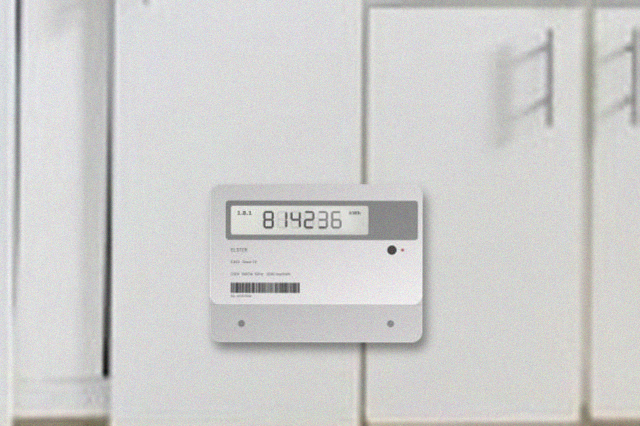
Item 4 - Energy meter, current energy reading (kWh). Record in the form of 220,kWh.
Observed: 814236,kWh
